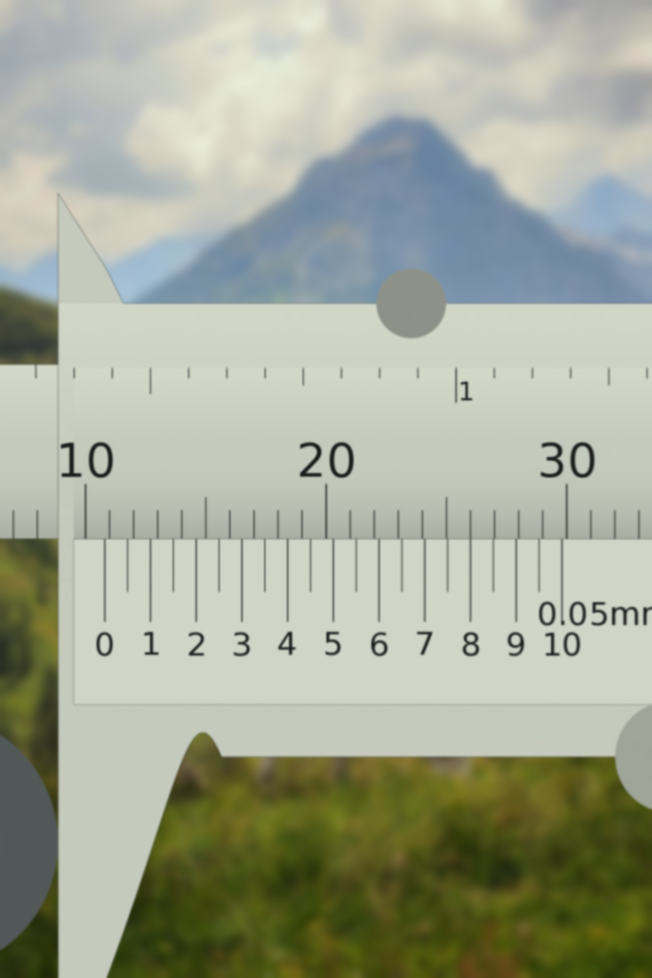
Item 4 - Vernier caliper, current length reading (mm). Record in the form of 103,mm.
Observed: 10.8,mm
